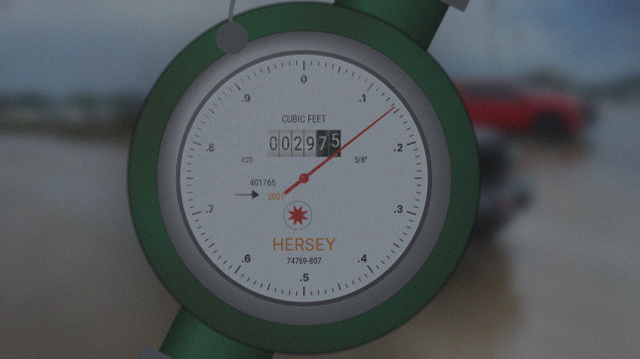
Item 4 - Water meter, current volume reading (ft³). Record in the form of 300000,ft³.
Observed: 2975.14,ft³
